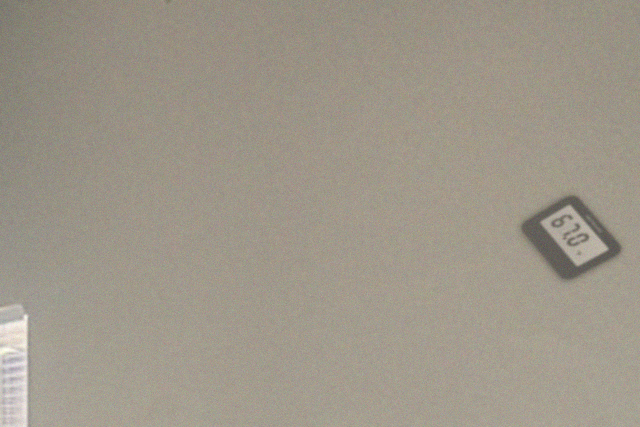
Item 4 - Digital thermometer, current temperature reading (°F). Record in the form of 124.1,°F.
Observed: 67.0,°F
